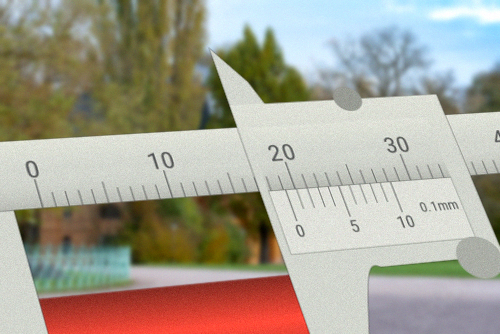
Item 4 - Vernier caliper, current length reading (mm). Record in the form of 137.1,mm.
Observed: 19.2,mm
